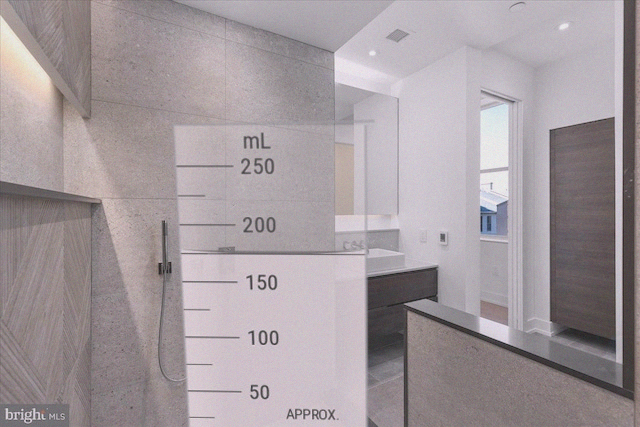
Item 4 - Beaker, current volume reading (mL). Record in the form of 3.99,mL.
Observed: 175,mL
